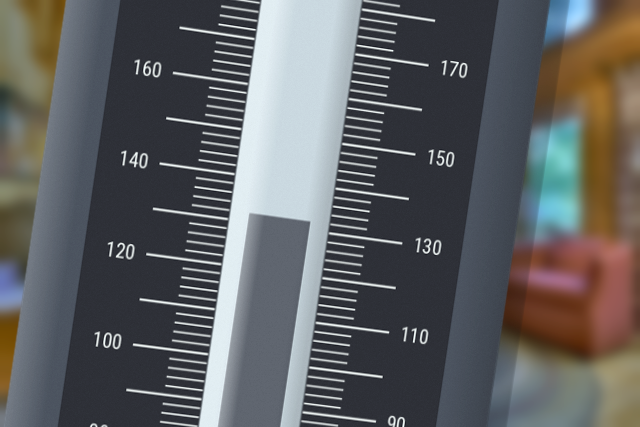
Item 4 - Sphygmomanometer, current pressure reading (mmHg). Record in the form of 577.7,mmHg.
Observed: 132,mmHg
